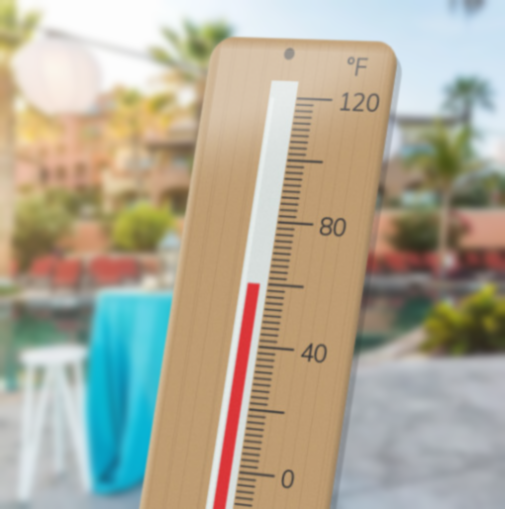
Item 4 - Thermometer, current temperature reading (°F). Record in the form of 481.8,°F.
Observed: 60,°F
